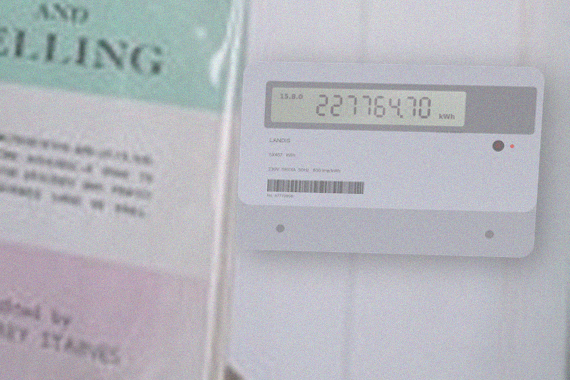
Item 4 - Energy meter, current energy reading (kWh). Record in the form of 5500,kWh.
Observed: 227764.70,kWh
